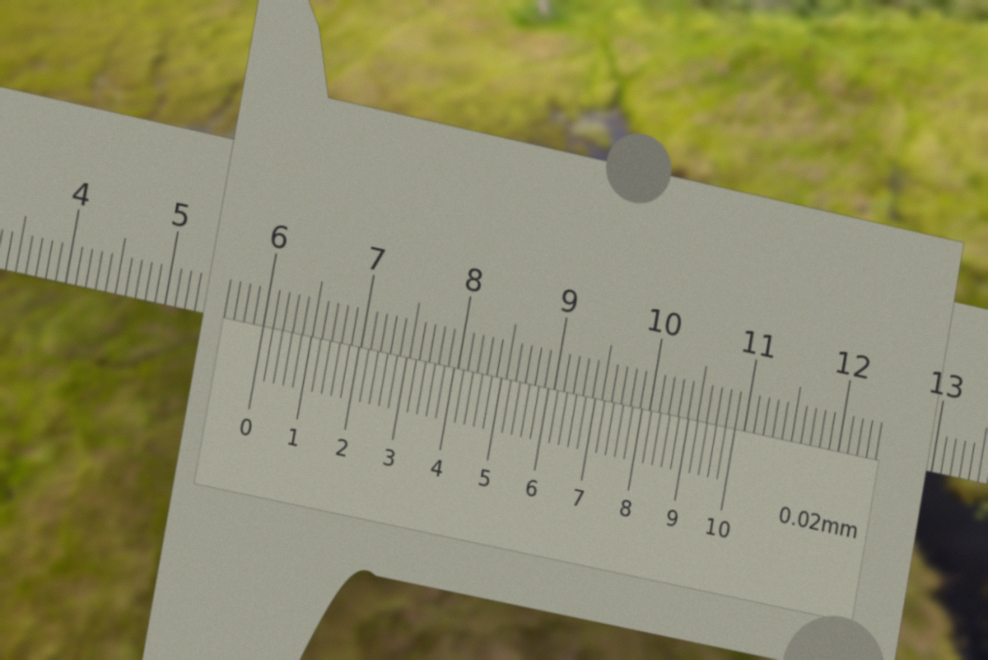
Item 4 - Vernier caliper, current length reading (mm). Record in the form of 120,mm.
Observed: 60.0,mm
